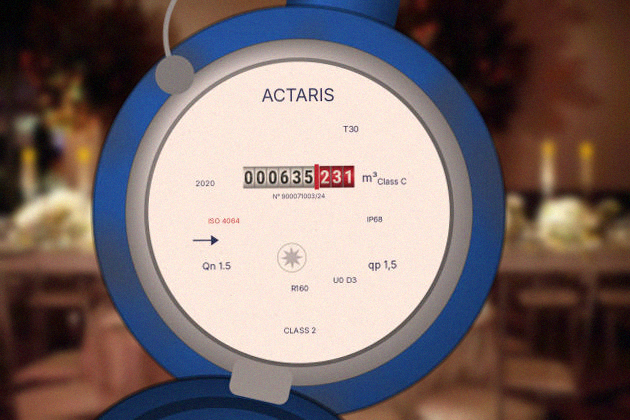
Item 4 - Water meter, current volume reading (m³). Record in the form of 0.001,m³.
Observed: 635.231,m³
